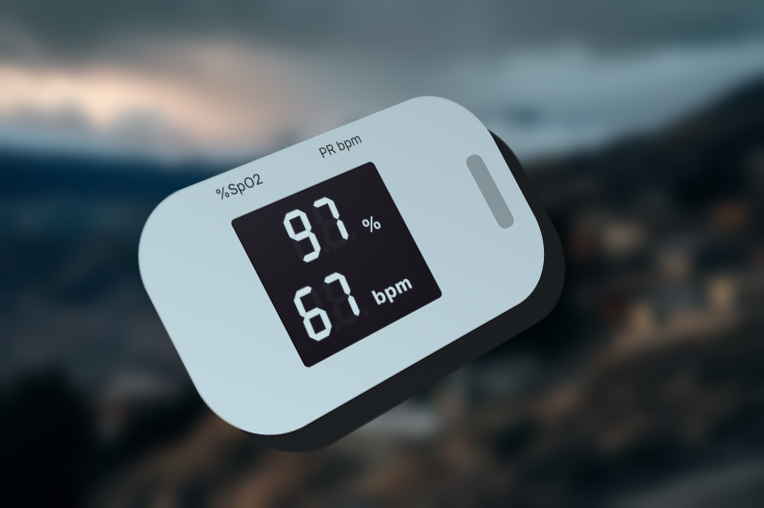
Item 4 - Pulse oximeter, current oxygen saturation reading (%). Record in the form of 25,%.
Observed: 97,%
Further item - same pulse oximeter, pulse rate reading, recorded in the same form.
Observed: 67,bpm
